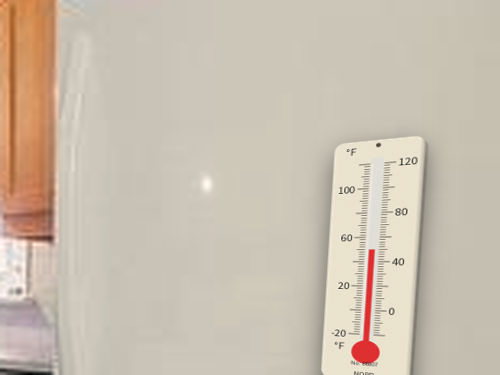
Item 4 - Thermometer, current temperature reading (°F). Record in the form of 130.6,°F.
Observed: 50,°F
